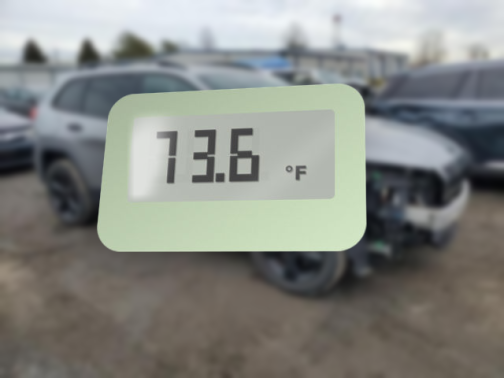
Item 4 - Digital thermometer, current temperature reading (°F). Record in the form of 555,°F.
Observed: 73.6,°F
